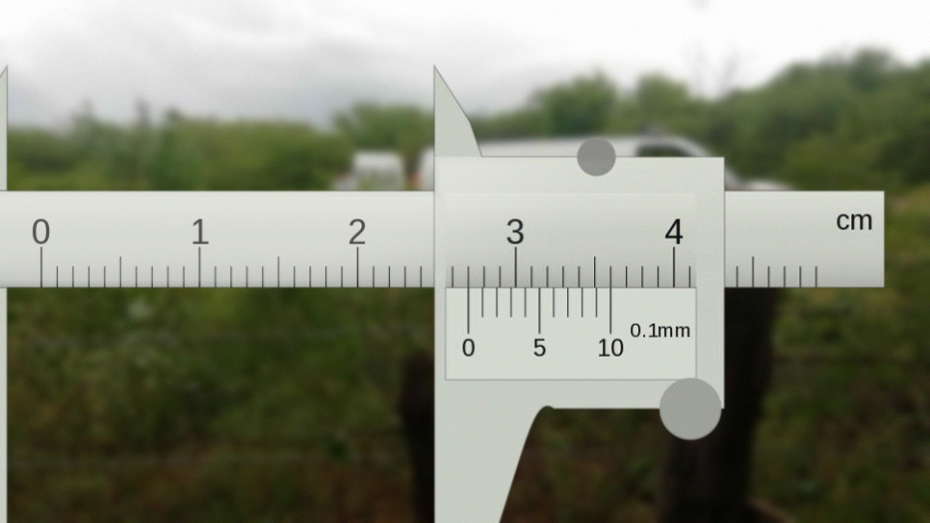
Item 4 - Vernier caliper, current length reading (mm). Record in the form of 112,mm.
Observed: 27.0,mm
